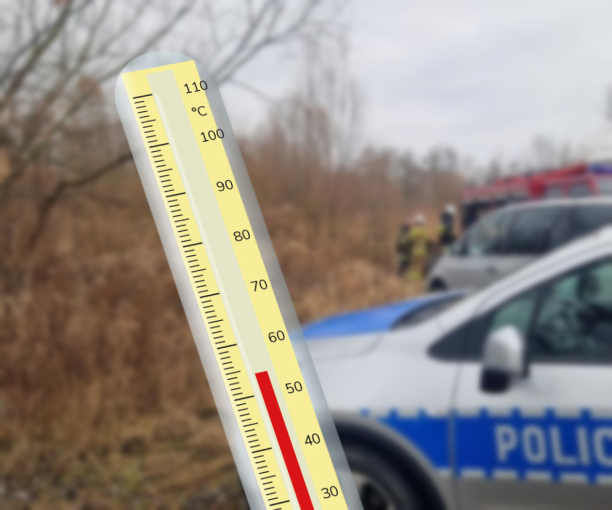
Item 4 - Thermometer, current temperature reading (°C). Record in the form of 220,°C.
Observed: 54,°C
